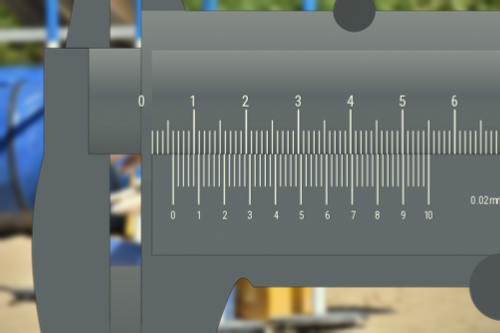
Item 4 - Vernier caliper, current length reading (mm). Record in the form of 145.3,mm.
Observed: 6.0,mm
